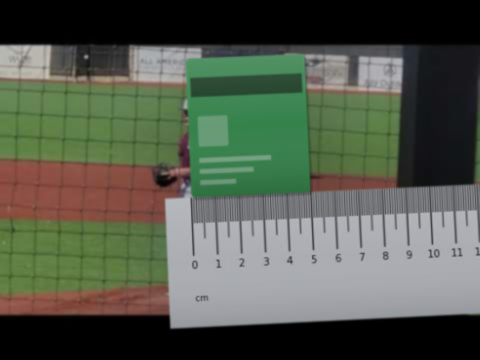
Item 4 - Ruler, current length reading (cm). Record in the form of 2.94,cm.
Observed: 5,cm
